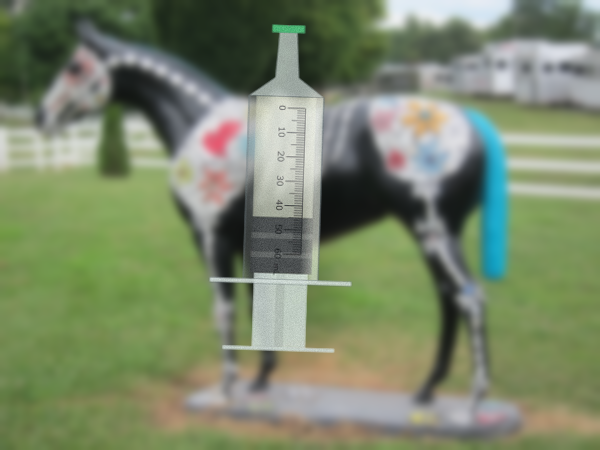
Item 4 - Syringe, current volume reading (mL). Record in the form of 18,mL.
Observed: 45,mL
